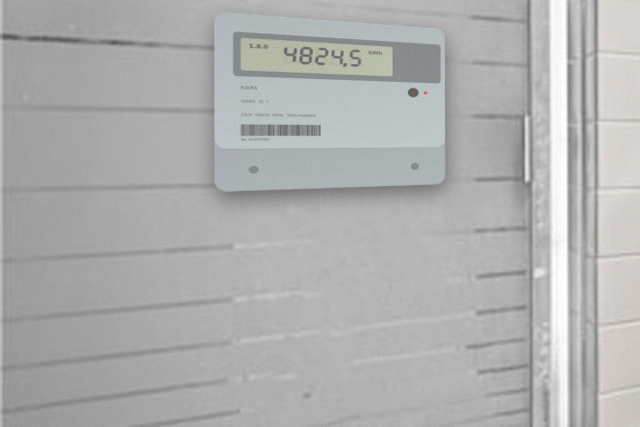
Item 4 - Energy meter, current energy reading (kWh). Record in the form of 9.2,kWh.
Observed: 4824.5,kWh
